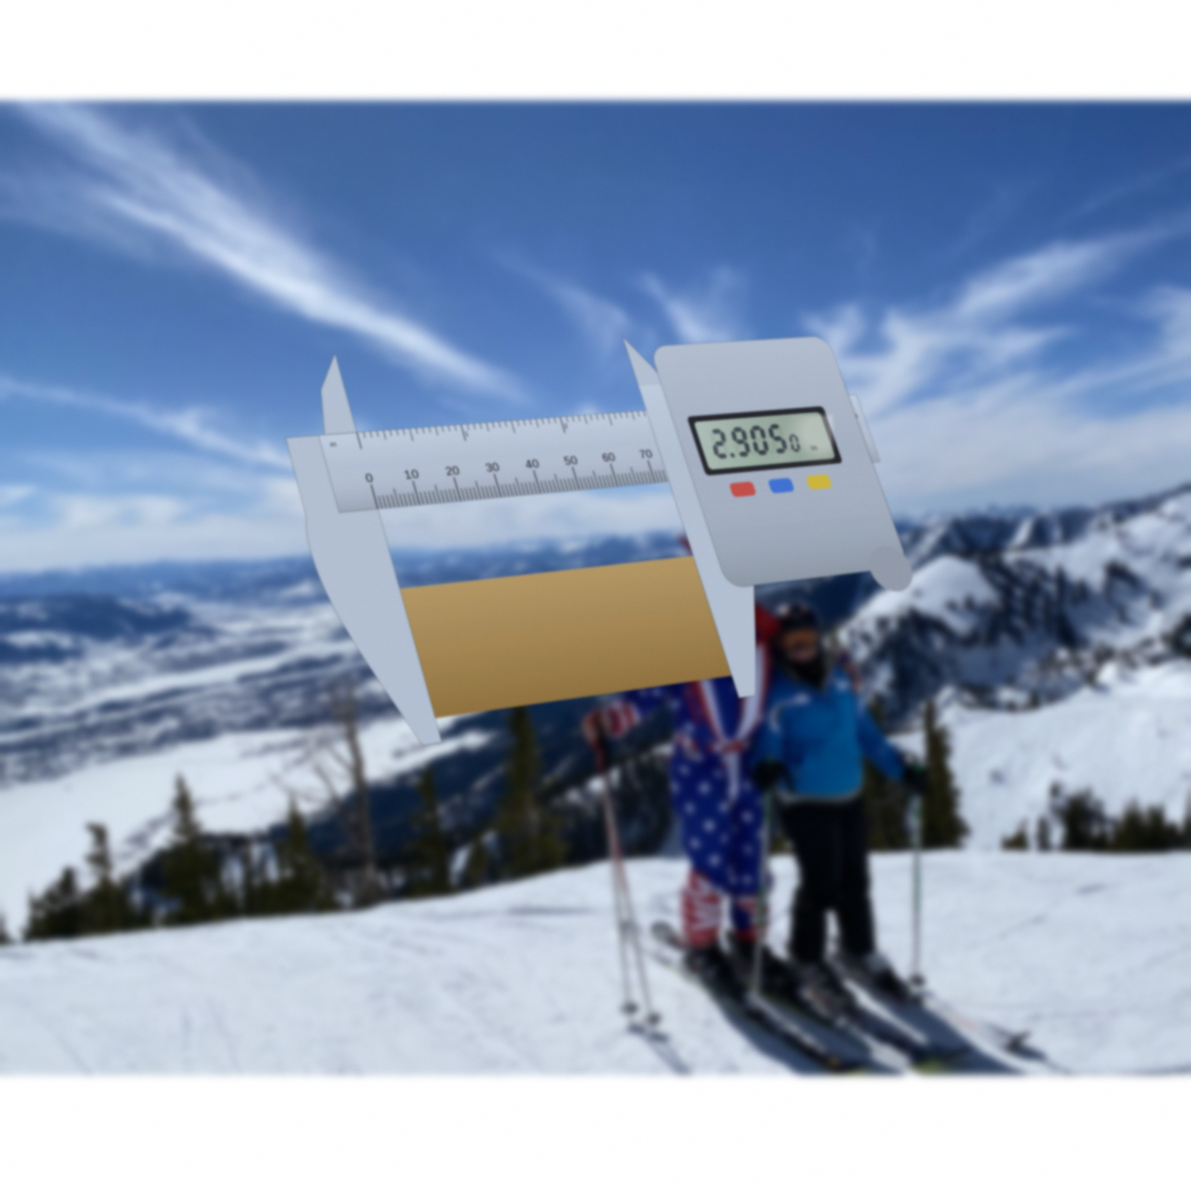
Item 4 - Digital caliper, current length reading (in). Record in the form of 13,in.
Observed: 2.9050,in
